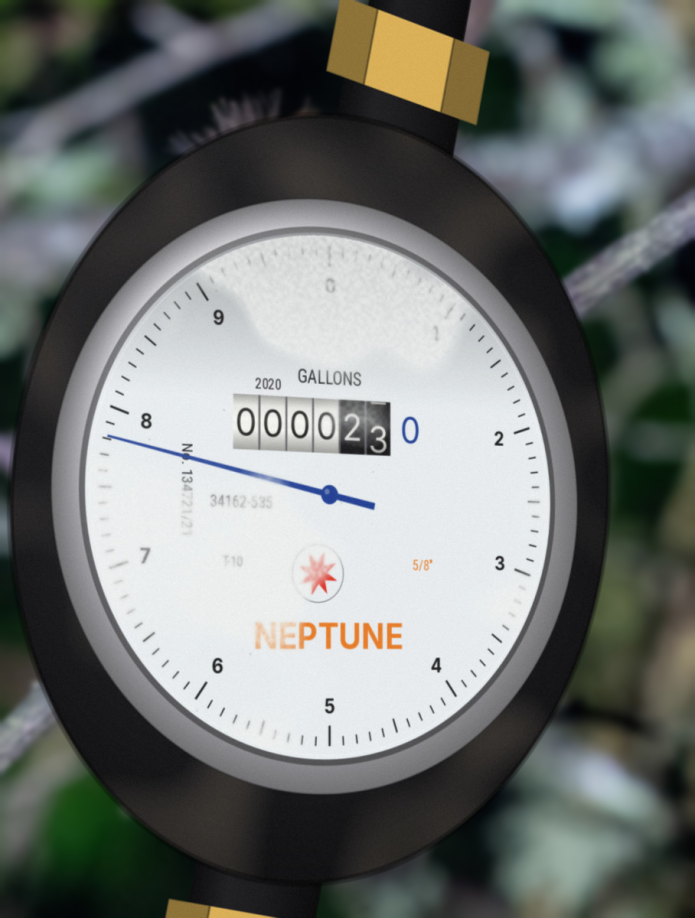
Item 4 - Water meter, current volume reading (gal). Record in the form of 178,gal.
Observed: 227.8,gal
